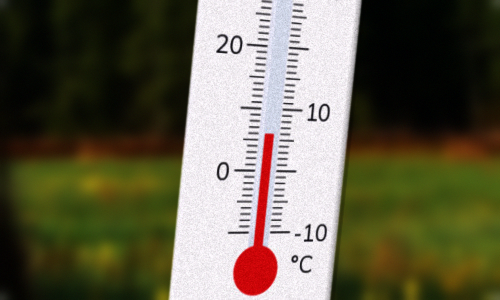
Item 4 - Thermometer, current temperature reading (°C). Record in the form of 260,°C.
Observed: 6,°C
